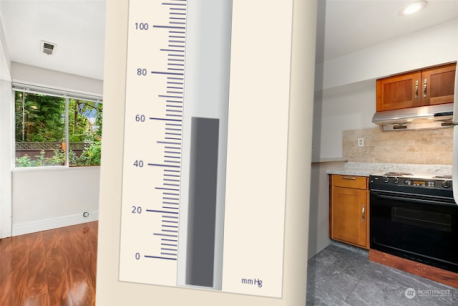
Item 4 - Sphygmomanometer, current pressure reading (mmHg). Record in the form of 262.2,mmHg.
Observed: 62,mmHg
